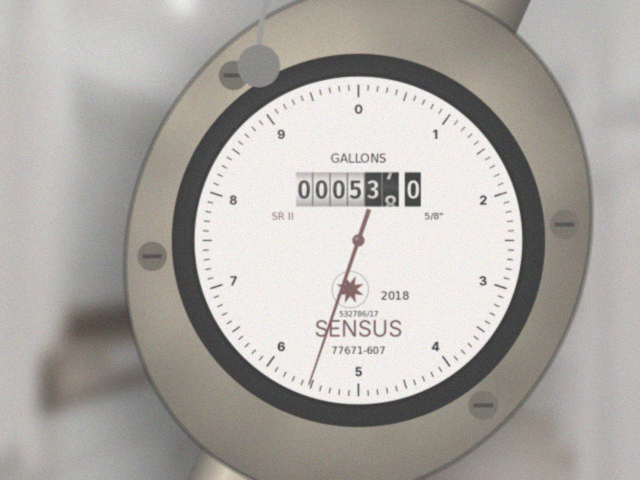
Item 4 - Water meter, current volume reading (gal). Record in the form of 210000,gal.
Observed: 5375.5,gal
